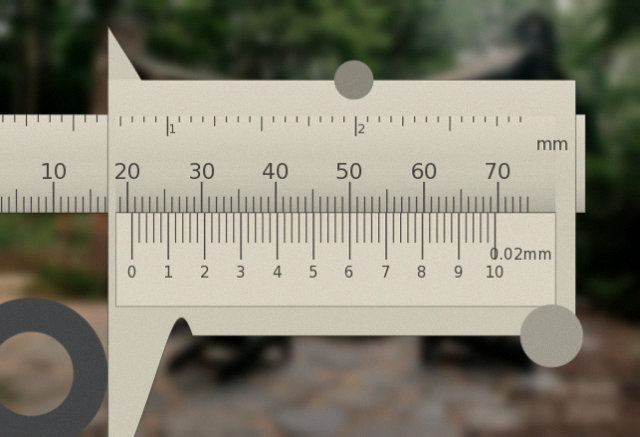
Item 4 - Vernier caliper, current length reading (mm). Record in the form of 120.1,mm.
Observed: 20.6,mm
